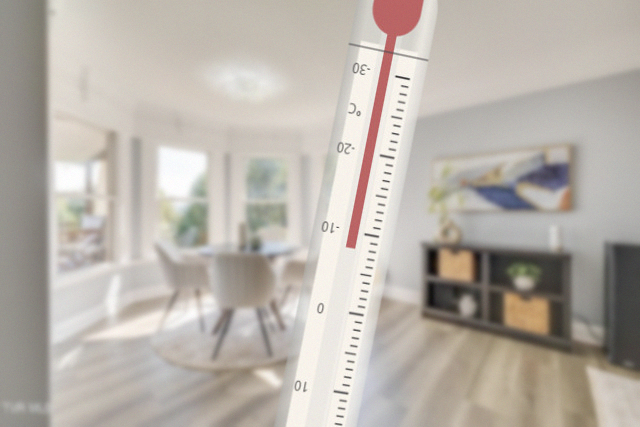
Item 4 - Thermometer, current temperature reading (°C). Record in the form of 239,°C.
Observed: -8,°C
